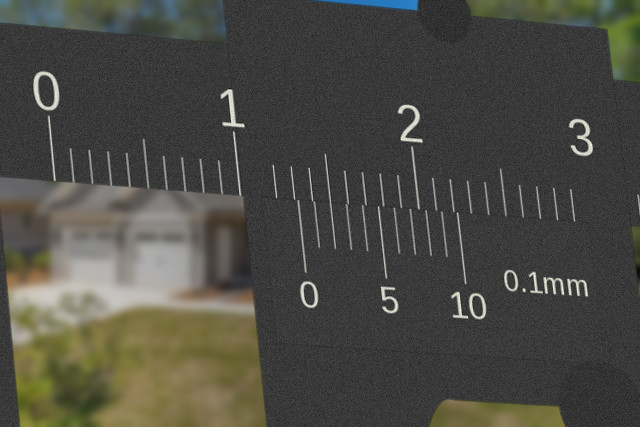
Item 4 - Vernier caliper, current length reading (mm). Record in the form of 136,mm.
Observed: 13.2,mm
